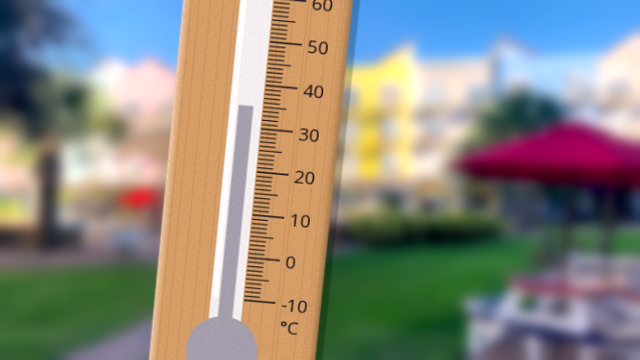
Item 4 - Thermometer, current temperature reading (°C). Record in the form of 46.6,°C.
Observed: 35,°C
